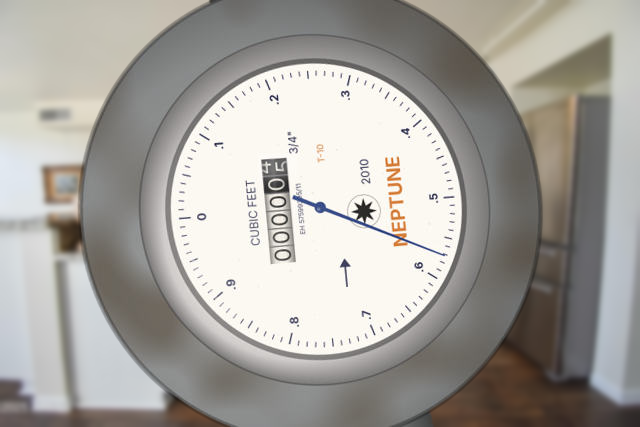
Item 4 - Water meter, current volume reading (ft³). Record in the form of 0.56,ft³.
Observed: 4.57,ft³
